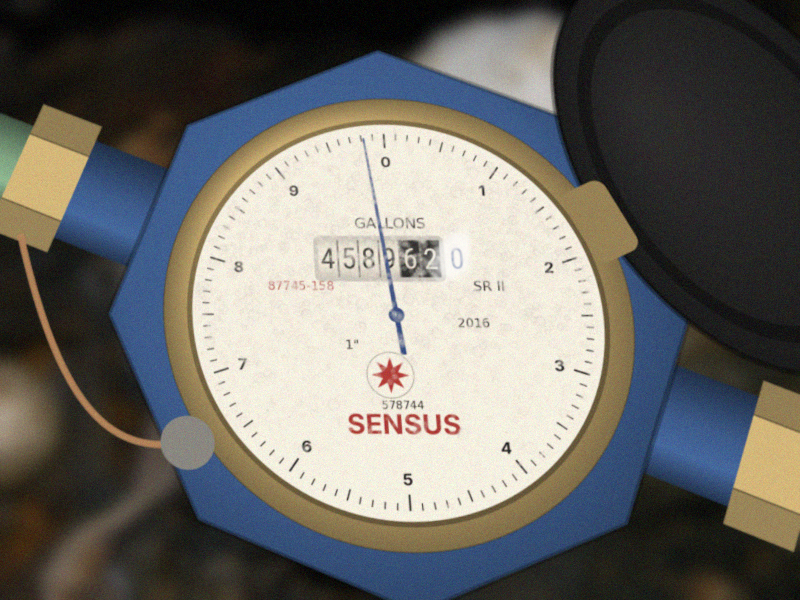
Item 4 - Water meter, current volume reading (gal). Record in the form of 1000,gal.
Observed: 4589619.8,gal
